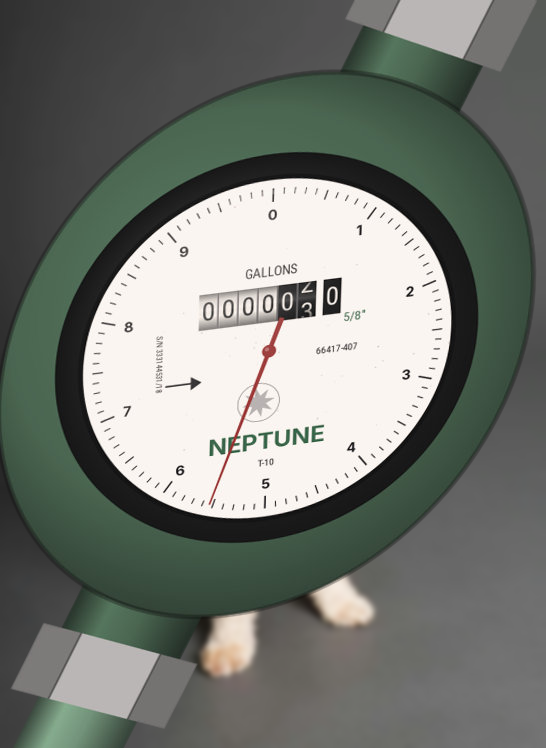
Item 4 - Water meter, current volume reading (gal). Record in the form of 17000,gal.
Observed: 25.5,gal
